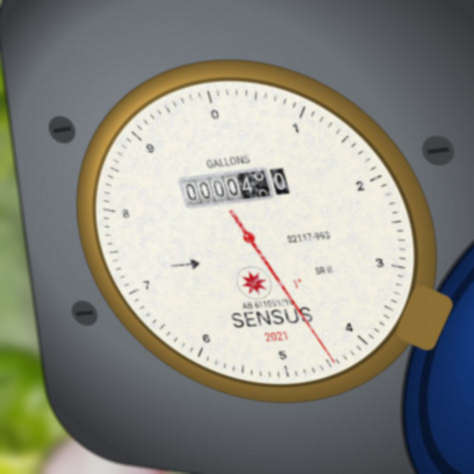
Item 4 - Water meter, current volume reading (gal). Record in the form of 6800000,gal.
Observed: 484.4,gal
